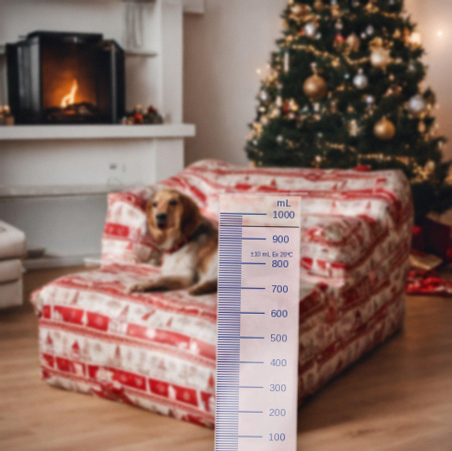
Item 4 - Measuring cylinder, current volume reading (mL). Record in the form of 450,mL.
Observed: 950,mL
